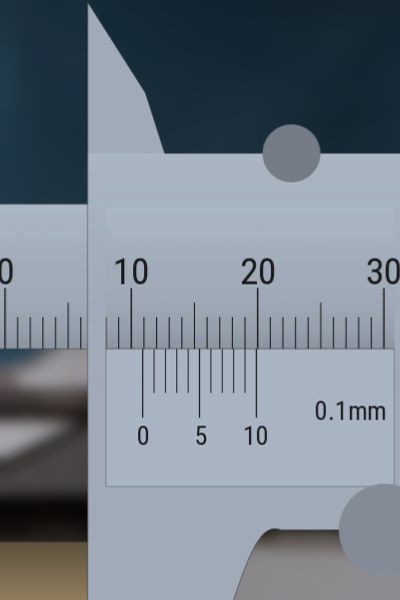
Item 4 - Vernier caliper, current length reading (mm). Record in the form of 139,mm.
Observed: 10.9,mm
